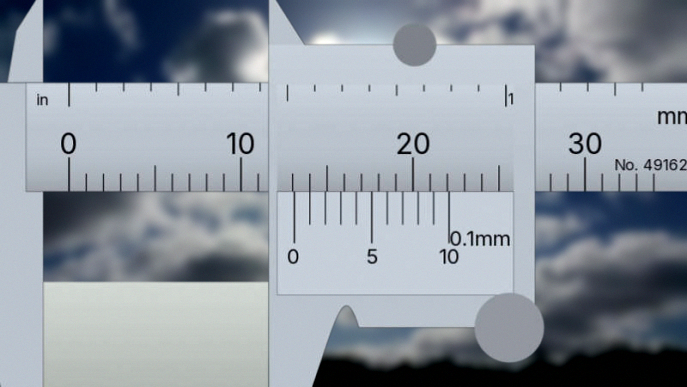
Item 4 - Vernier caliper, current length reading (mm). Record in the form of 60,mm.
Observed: 13.1,mm
